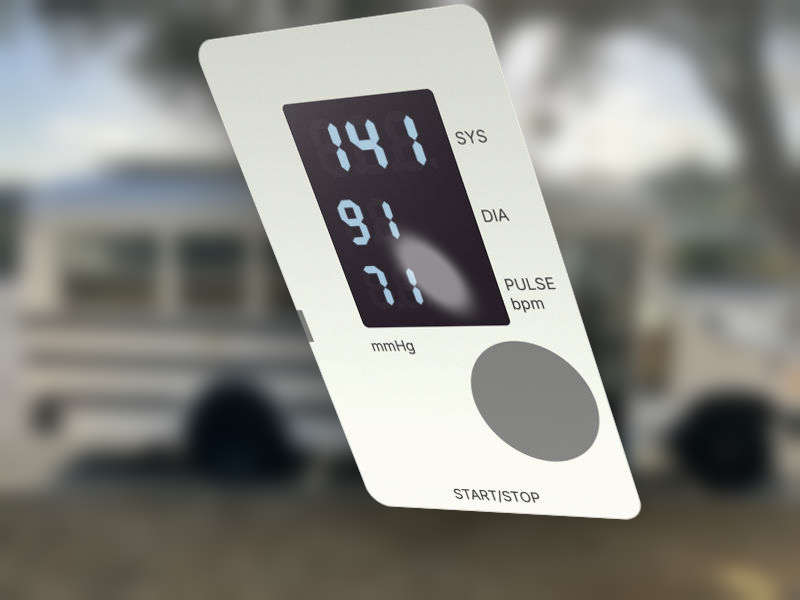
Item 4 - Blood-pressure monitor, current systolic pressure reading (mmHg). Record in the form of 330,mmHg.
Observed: 141,mmHg
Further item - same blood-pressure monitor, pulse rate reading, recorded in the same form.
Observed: 71,bpm
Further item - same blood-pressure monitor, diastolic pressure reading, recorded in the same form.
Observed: 91,mmHg
